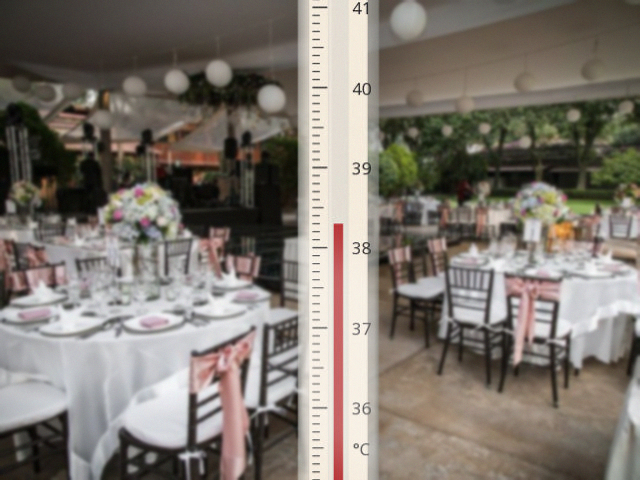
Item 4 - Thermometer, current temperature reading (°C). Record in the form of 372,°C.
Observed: 38.3,°C
